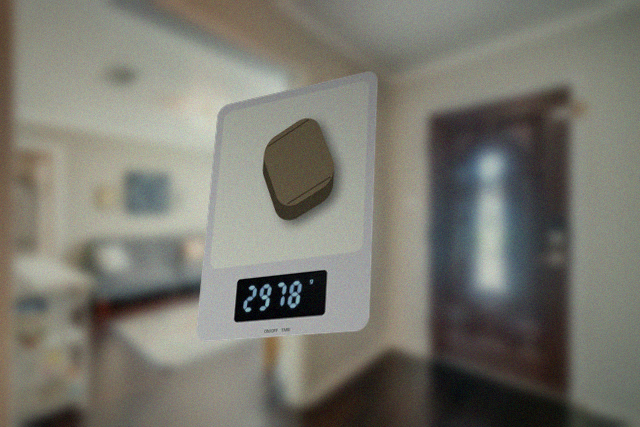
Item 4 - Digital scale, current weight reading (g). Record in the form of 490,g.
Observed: 2978,g
